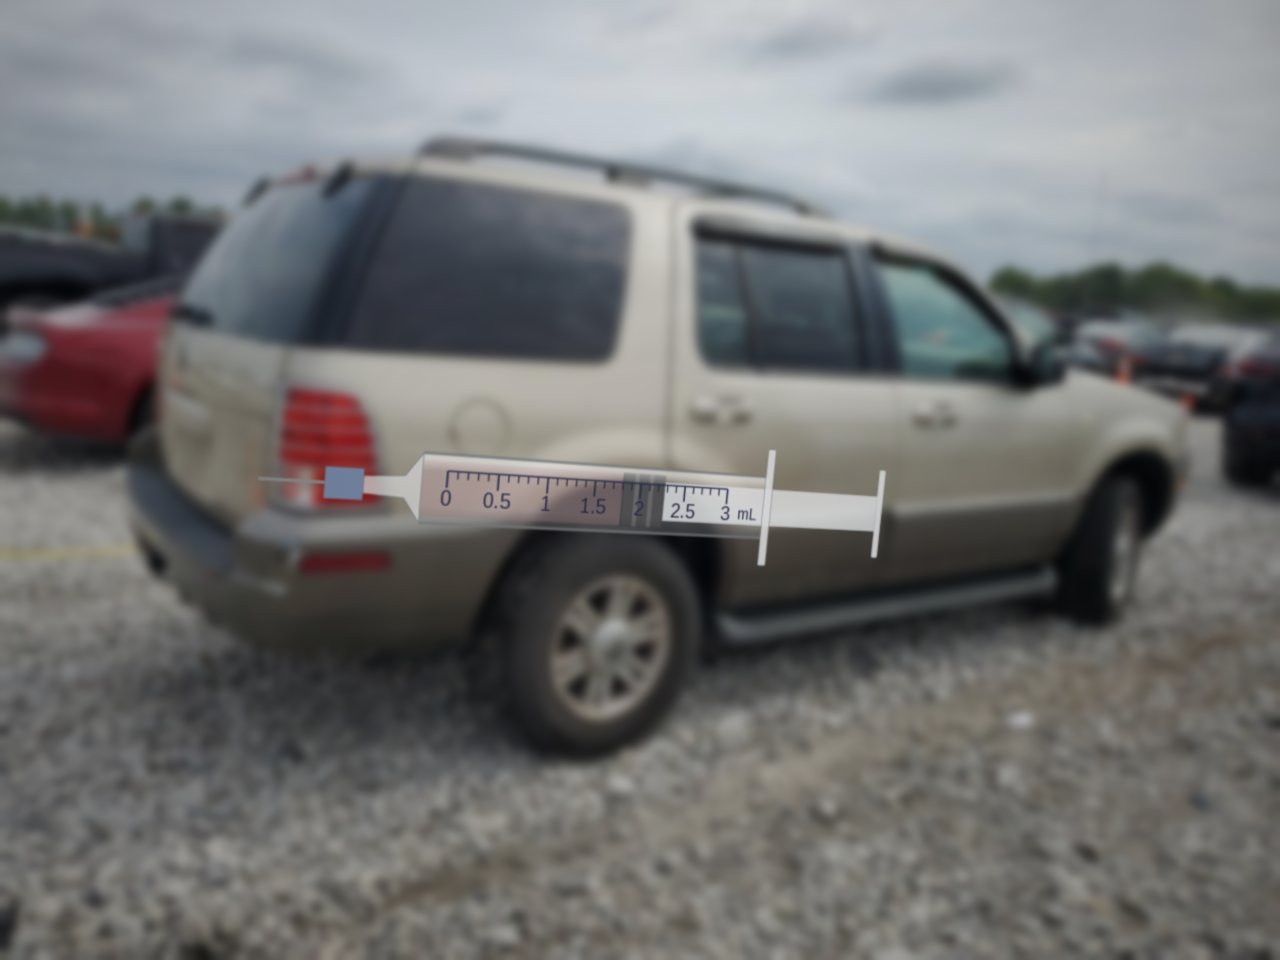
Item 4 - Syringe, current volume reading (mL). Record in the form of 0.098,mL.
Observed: 1.8,mL
